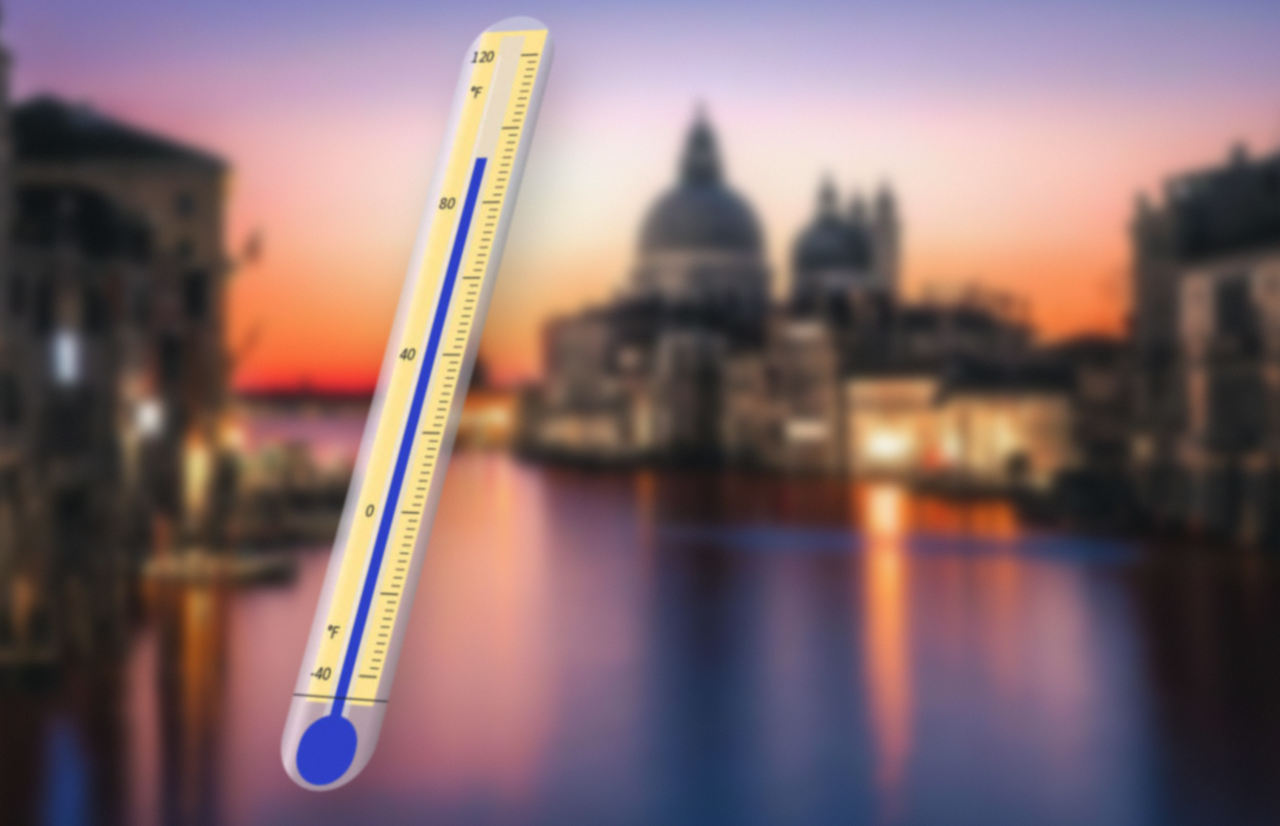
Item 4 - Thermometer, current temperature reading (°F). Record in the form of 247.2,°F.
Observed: 92,°F
